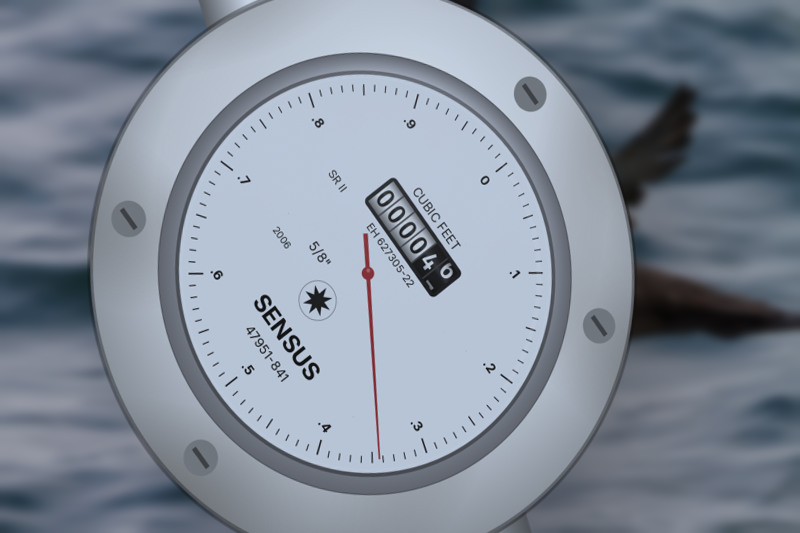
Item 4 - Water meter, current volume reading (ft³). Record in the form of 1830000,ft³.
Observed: 46.34,ft³
